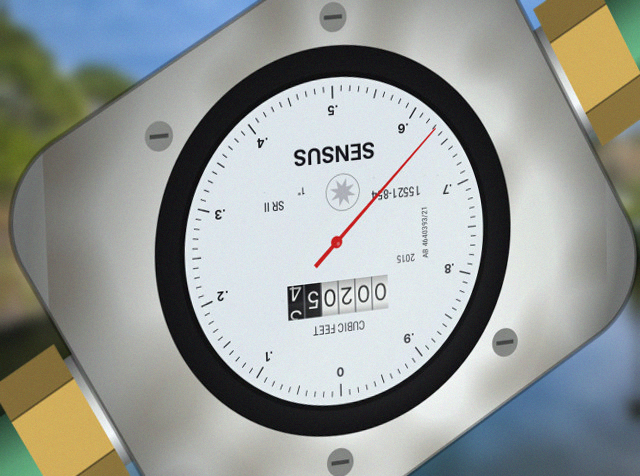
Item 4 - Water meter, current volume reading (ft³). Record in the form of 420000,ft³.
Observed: 2053.63,ft³
